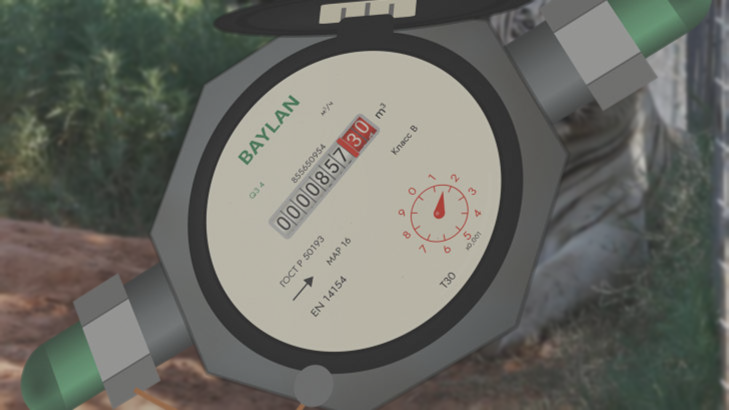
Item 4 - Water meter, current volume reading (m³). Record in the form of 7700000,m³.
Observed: 857.301,m³
